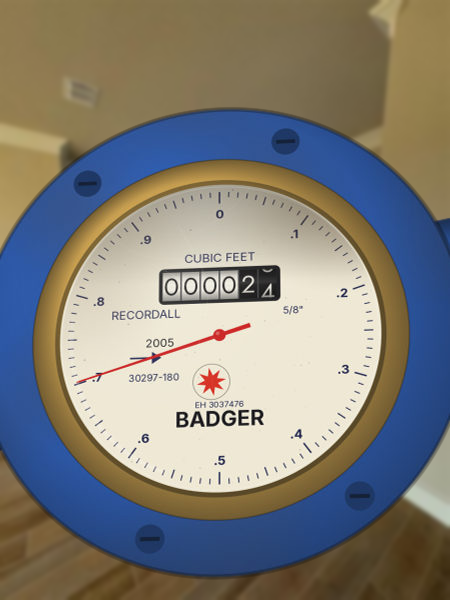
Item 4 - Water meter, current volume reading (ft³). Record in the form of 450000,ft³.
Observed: 23.70,ft³
